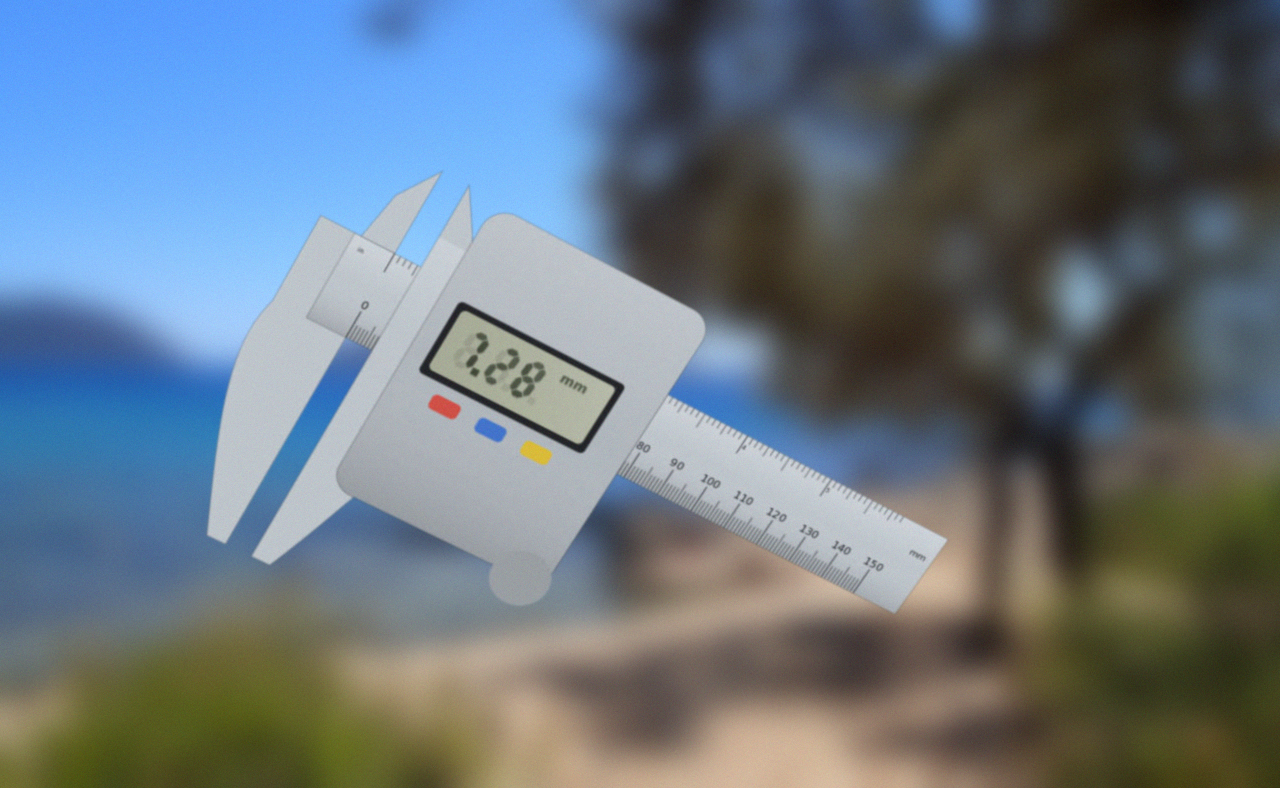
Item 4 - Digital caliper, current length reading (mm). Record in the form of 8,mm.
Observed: 7.28,mm
